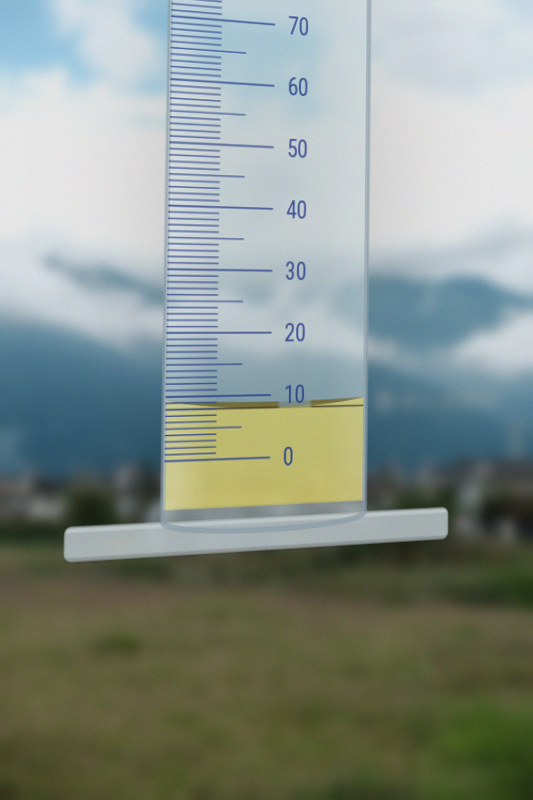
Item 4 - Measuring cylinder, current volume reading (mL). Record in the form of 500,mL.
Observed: 8,mL
